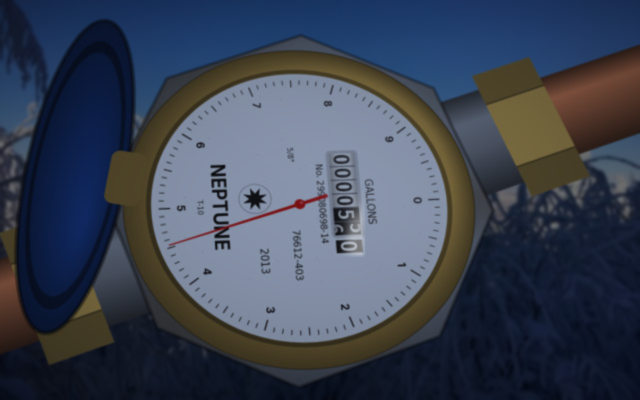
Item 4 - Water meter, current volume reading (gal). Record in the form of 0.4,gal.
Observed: 554.5,gal
